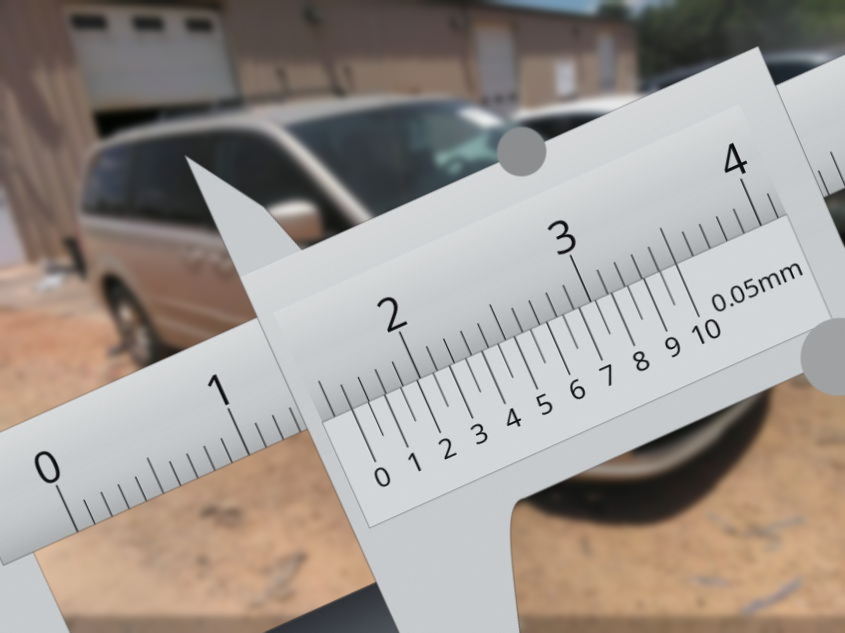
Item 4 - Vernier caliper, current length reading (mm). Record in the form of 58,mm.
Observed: 16.0,mm
